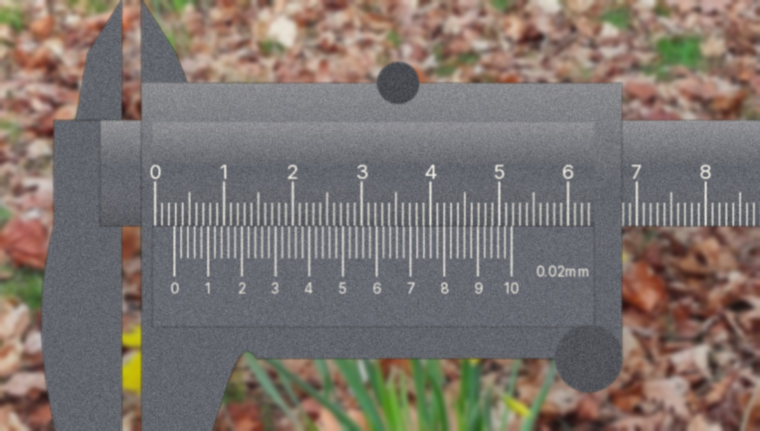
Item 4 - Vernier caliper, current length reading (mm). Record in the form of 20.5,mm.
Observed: 2.8,mm
